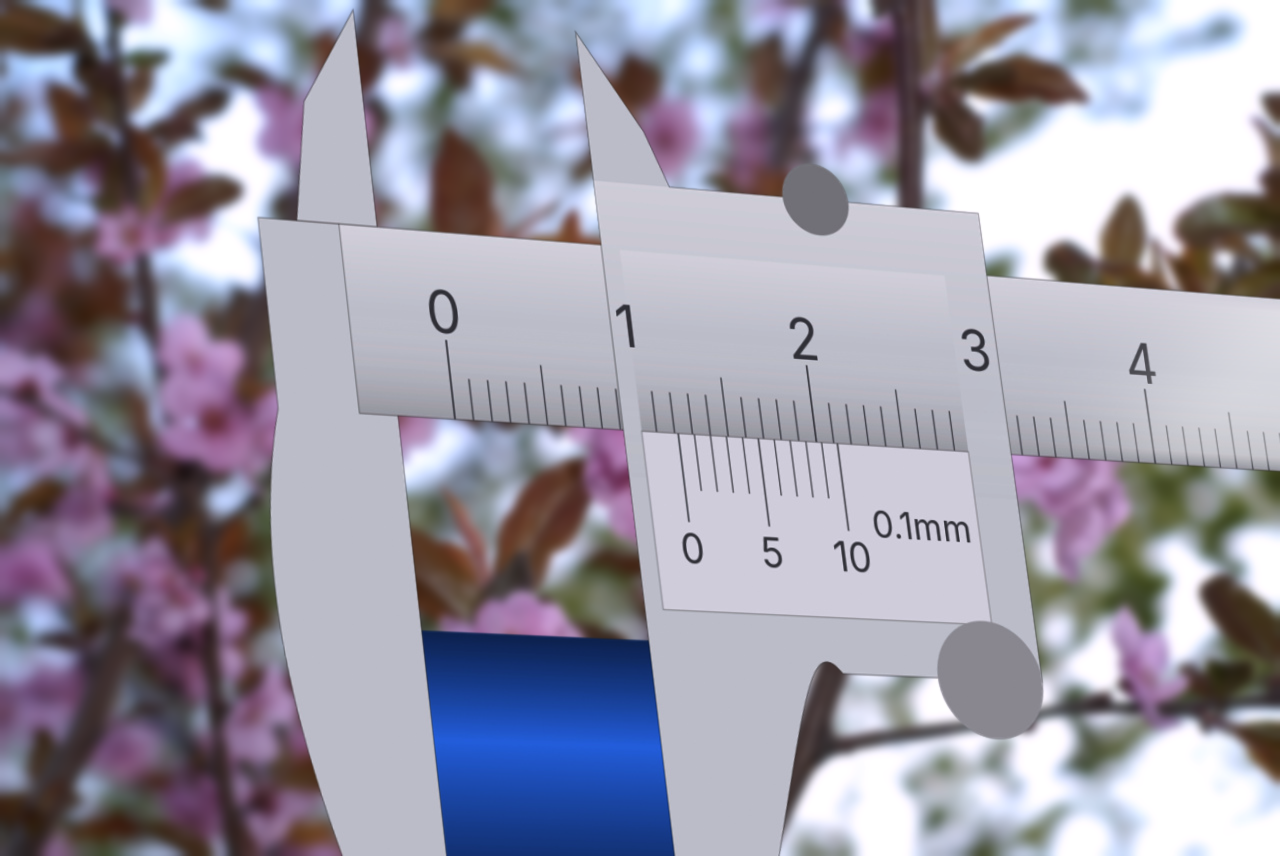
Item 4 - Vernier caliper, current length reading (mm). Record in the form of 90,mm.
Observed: 12.2,mm
